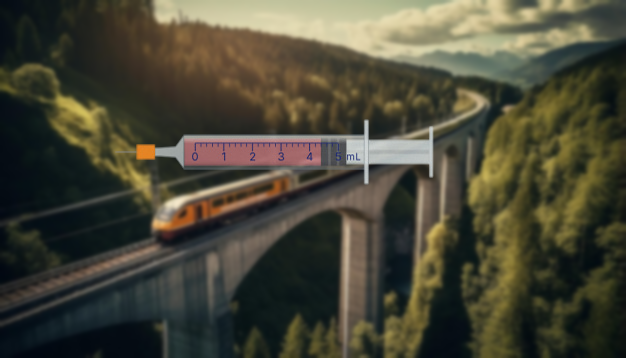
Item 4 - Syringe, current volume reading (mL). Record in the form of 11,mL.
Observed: 4.4,mL
